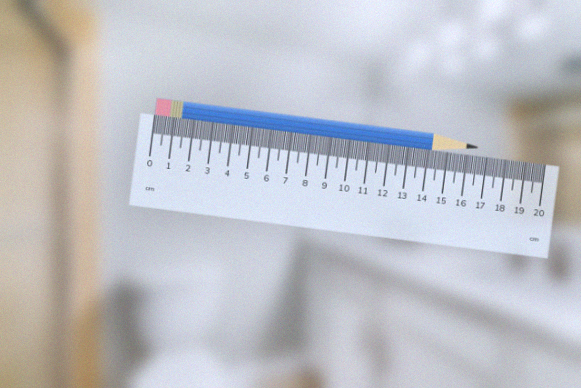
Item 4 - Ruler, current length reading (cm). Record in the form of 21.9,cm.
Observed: 16.5,cm
